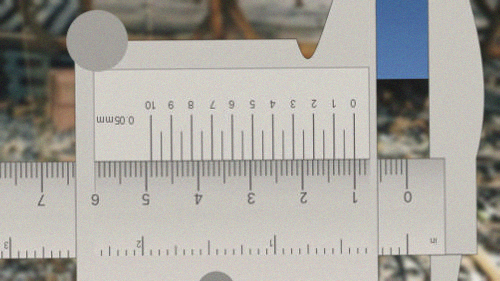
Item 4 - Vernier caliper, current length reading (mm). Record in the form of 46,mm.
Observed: 10.0,mm
